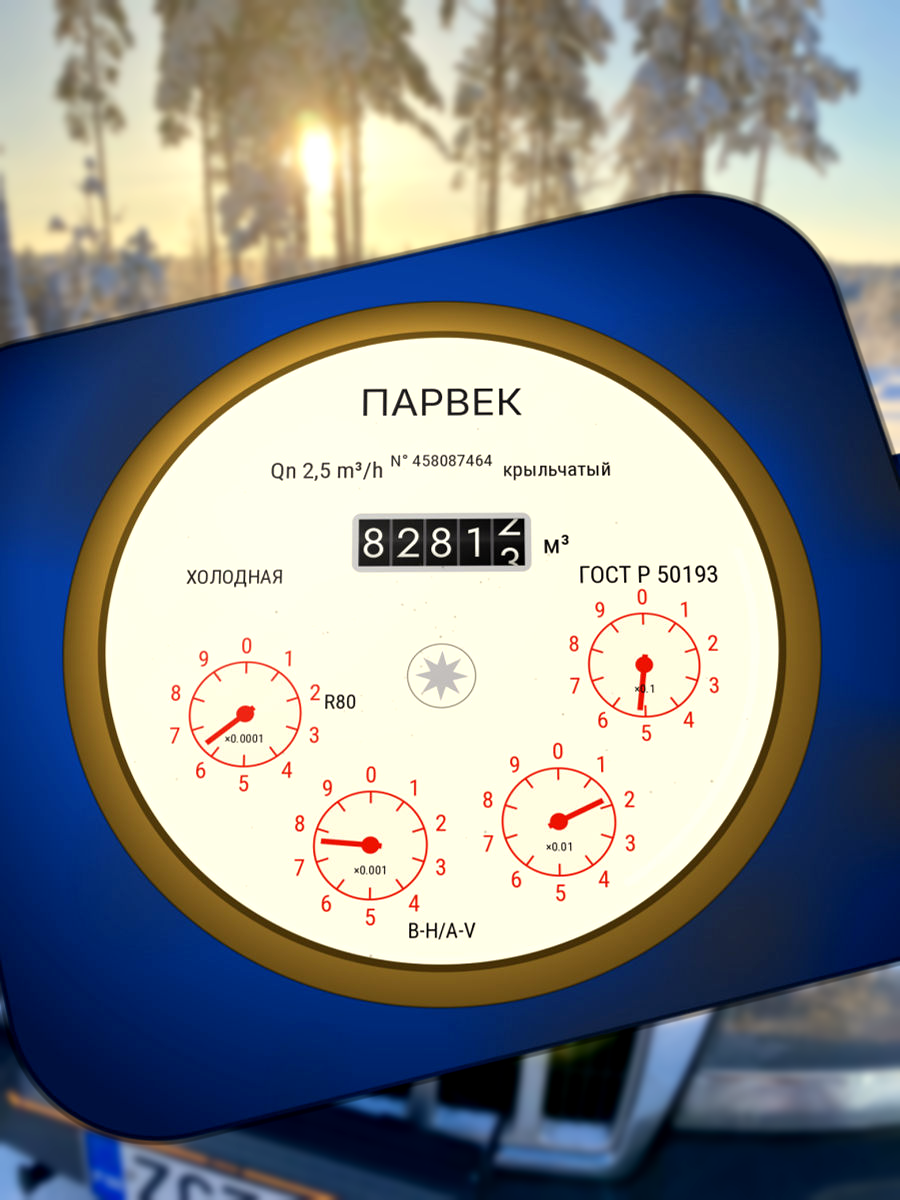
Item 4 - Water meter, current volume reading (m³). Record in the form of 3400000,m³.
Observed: 82812.5176,m³
